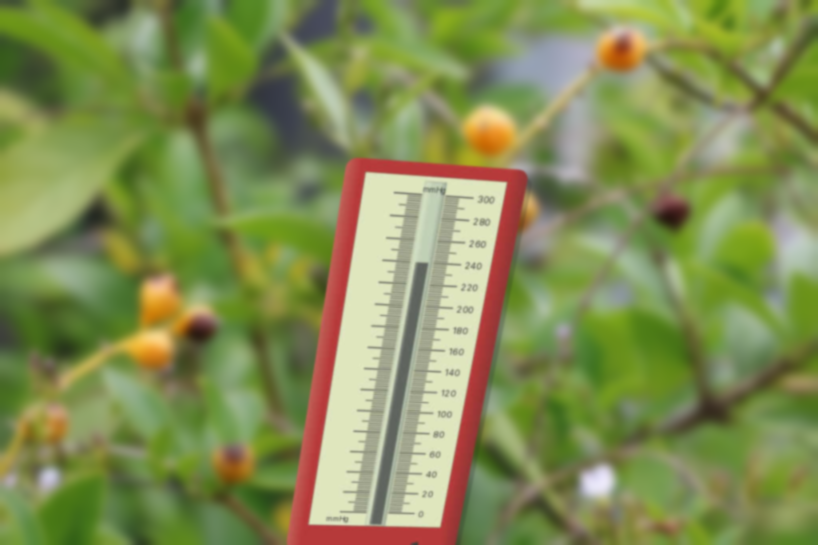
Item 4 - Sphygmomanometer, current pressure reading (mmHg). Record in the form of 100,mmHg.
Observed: 240,mmHg
